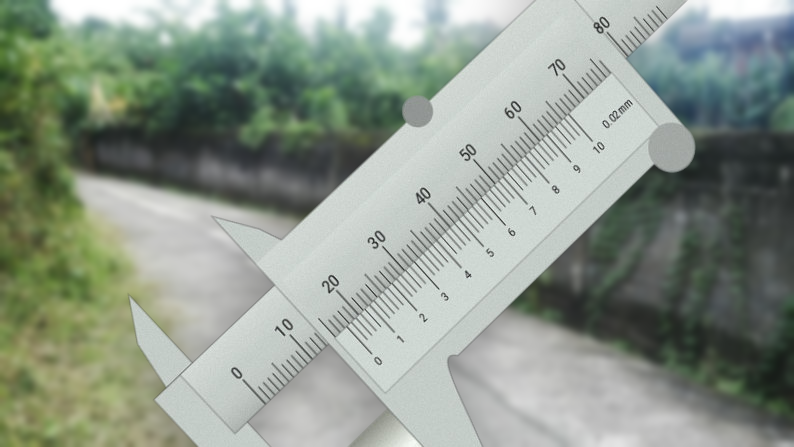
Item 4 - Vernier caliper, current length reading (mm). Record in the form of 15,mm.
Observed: 17.4,mm
